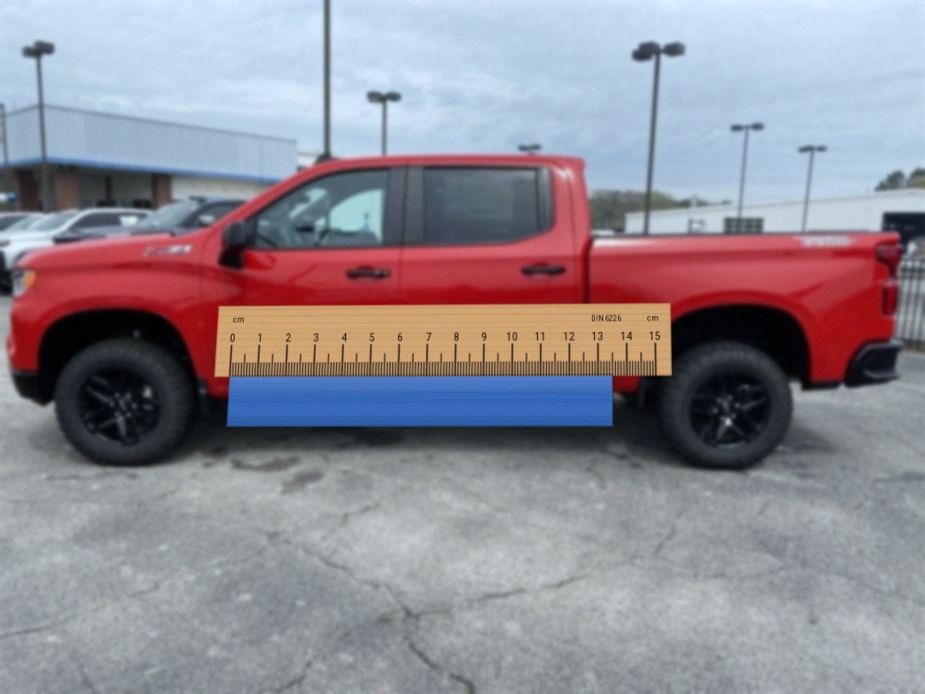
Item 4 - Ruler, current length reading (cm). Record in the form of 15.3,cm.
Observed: 13.5,cm
